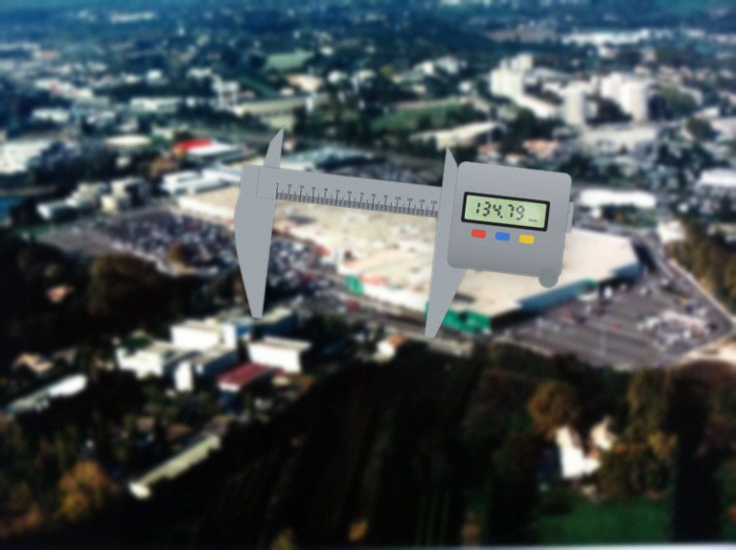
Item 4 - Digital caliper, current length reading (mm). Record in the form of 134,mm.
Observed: 134.79,mm
